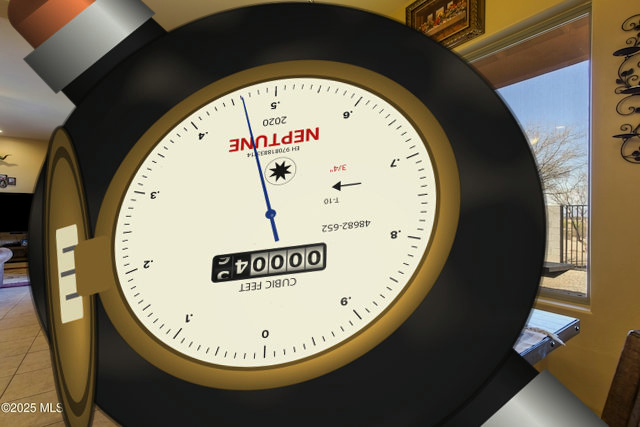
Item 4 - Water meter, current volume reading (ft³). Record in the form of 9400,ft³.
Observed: 45.46,ft³
